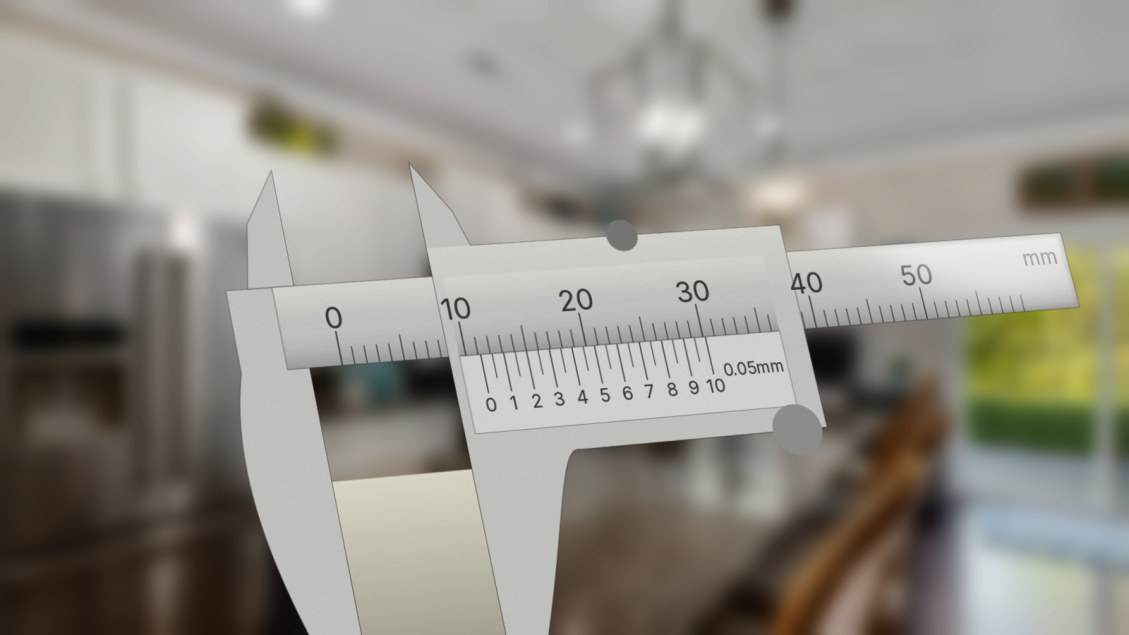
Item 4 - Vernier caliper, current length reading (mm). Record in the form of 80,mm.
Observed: 11.2,mm
